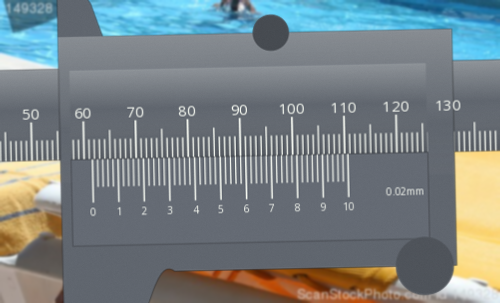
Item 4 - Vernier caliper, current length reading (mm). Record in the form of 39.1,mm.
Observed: 61.6,mm
